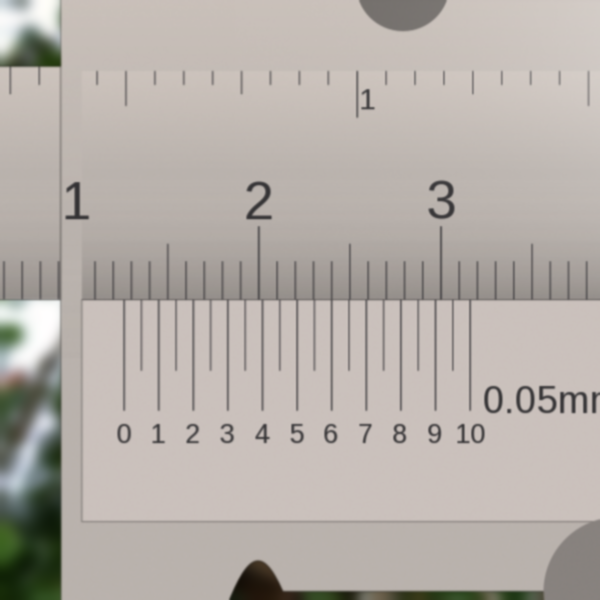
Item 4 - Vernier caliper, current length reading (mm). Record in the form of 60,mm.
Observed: 12.6,mm
